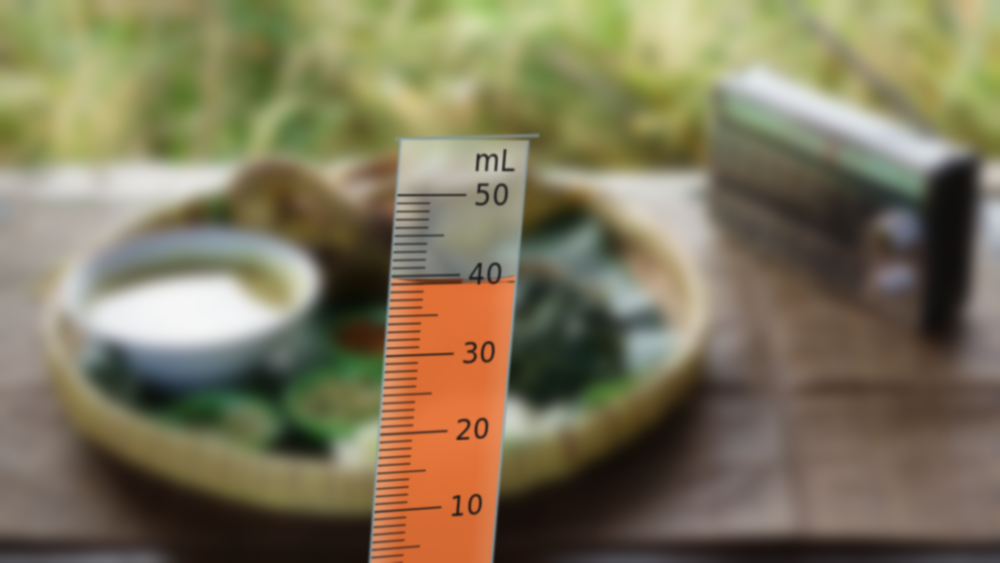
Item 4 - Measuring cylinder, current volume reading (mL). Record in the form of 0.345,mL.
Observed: 39,mL
